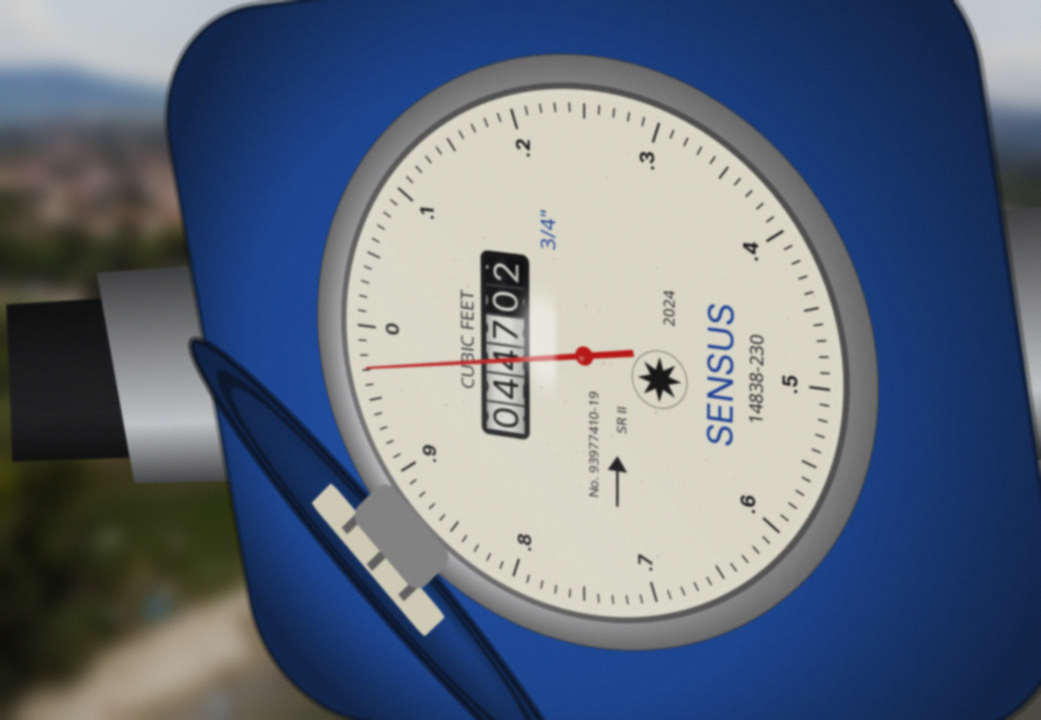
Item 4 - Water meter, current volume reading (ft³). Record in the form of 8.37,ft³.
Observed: 44701.97,ft³
